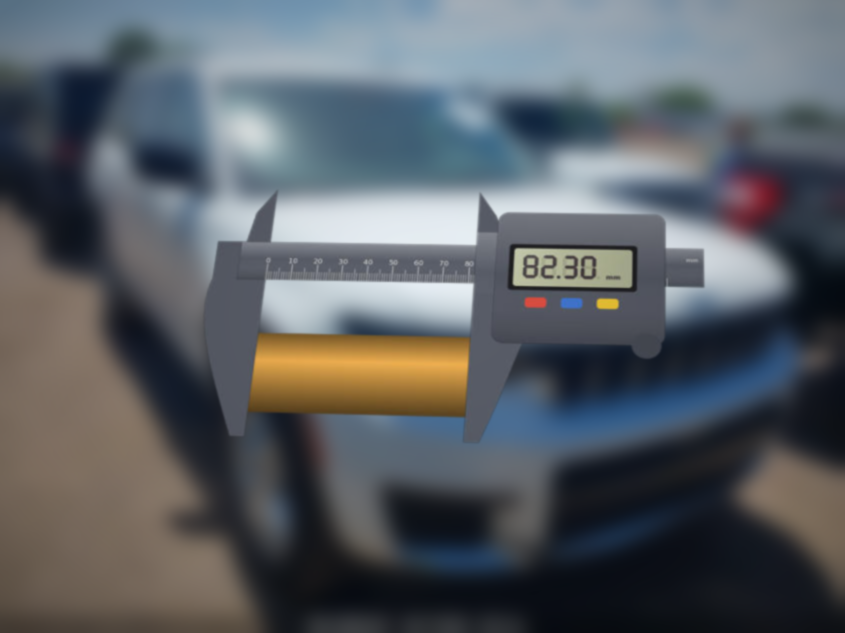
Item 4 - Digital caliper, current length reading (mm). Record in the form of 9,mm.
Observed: 82.30,mm
